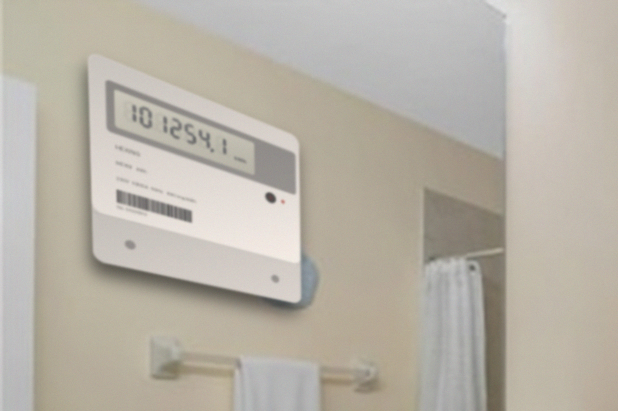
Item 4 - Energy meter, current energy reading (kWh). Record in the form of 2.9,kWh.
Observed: 101254.1,kWh
